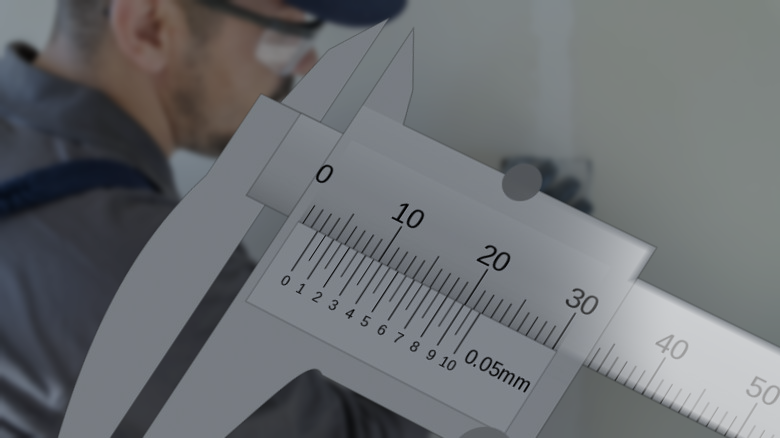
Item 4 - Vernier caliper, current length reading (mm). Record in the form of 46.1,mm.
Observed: 2.8,mm
